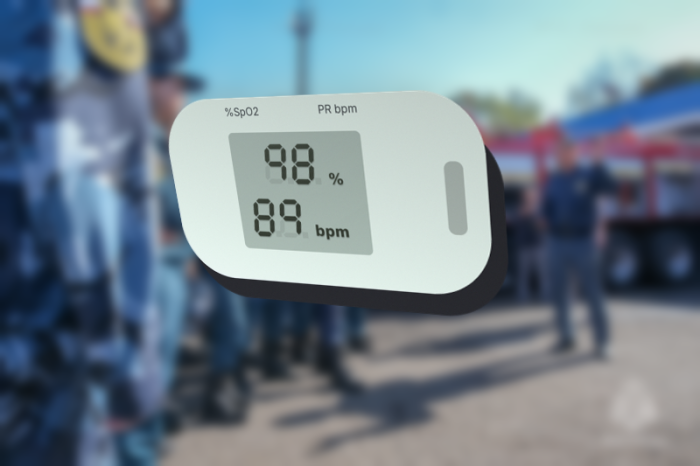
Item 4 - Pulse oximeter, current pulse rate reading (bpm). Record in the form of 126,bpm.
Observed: 89,bpm
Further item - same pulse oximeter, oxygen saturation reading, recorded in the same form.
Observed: 98,%
